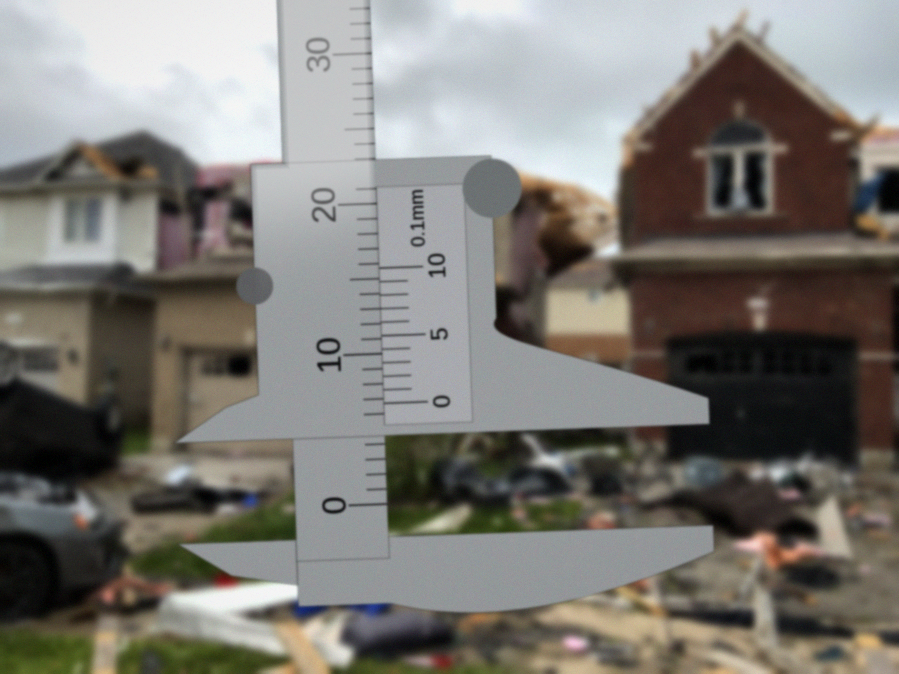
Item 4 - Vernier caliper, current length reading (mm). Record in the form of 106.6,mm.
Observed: 6.7,mm
